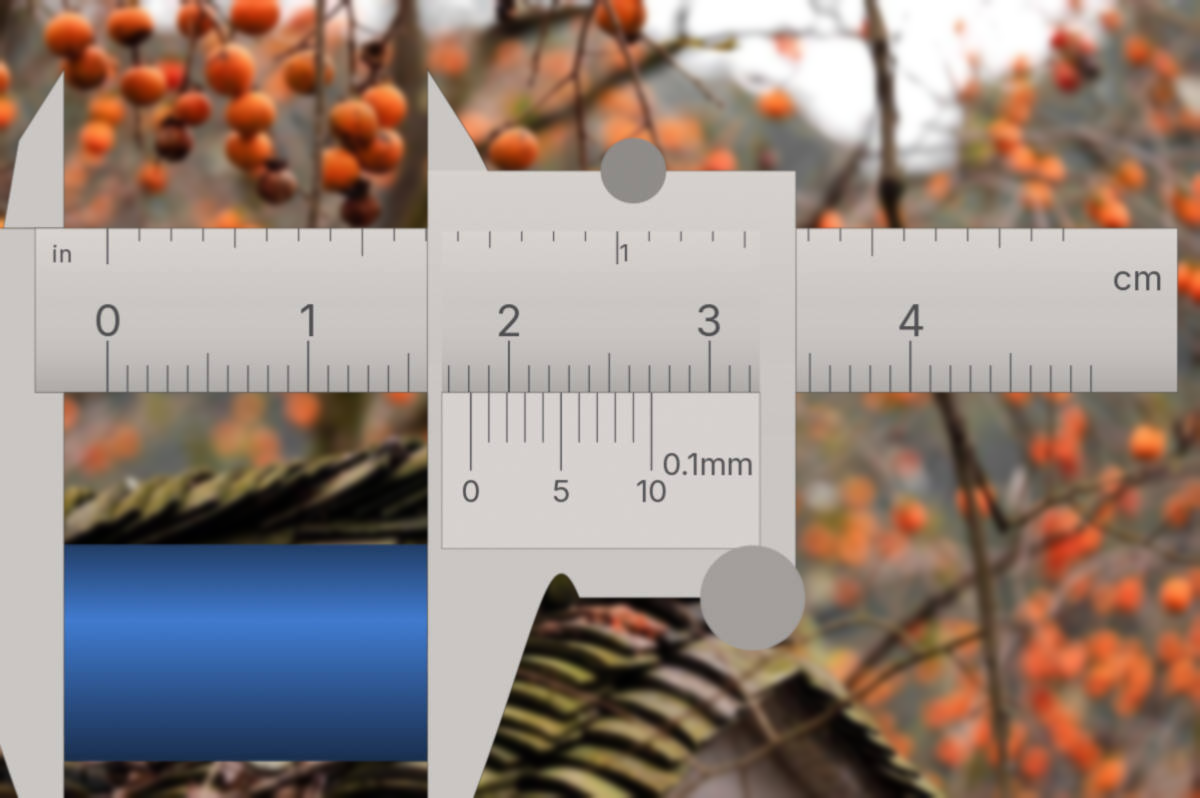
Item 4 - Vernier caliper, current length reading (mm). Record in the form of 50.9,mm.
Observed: 18.1,mm
